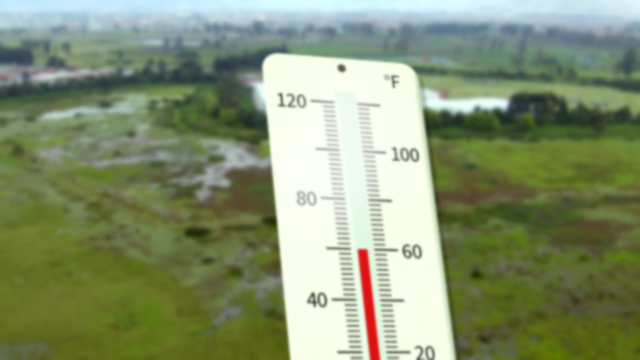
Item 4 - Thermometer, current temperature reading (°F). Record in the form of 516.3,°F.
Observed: 60,°F
